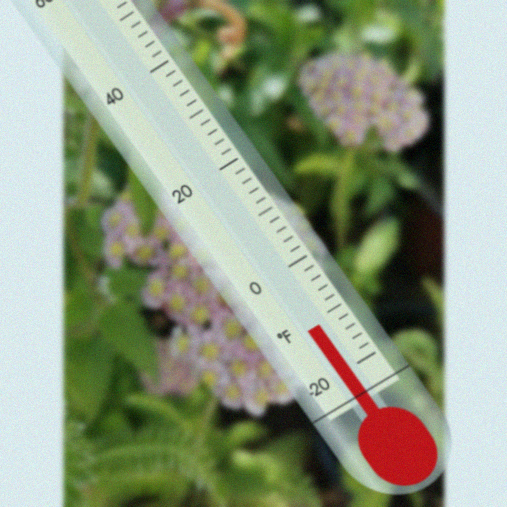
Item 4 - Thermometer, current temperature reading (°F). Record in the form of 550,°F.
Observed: -11,°F
